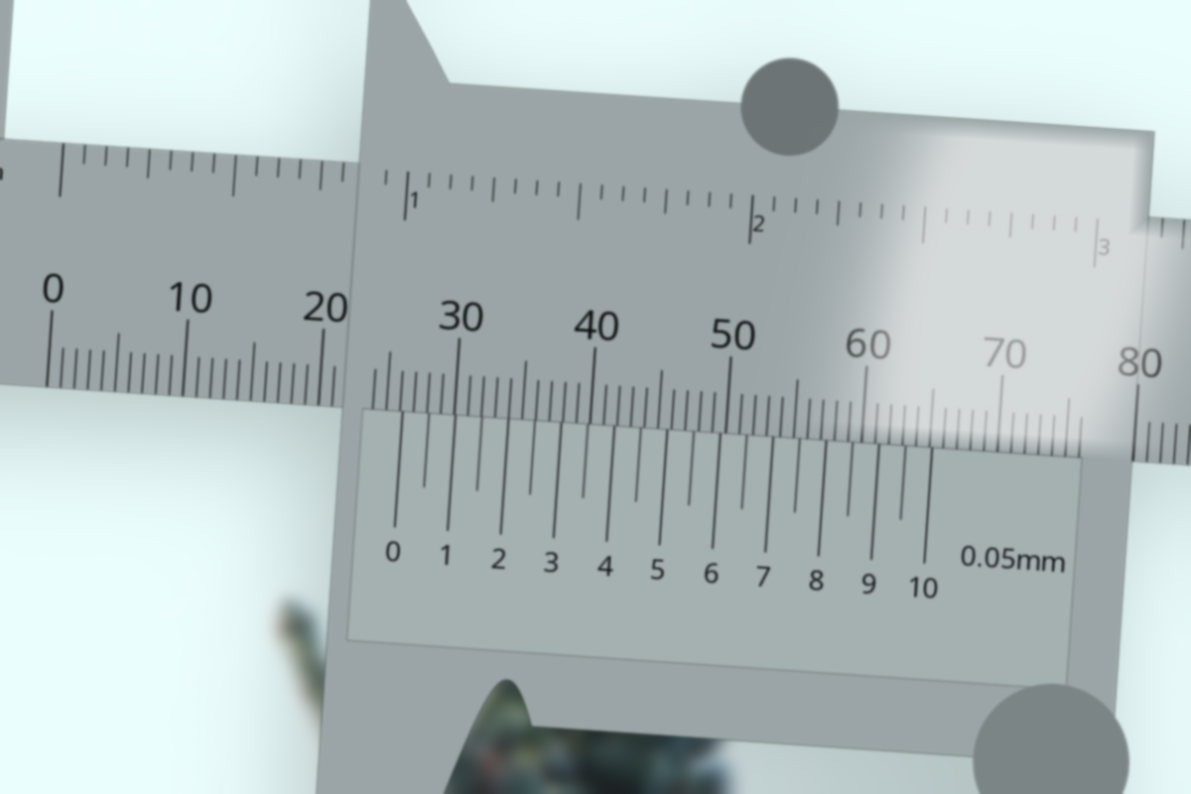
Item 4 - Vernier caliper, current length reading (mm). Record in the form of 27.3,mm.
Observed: 26.2,mm
